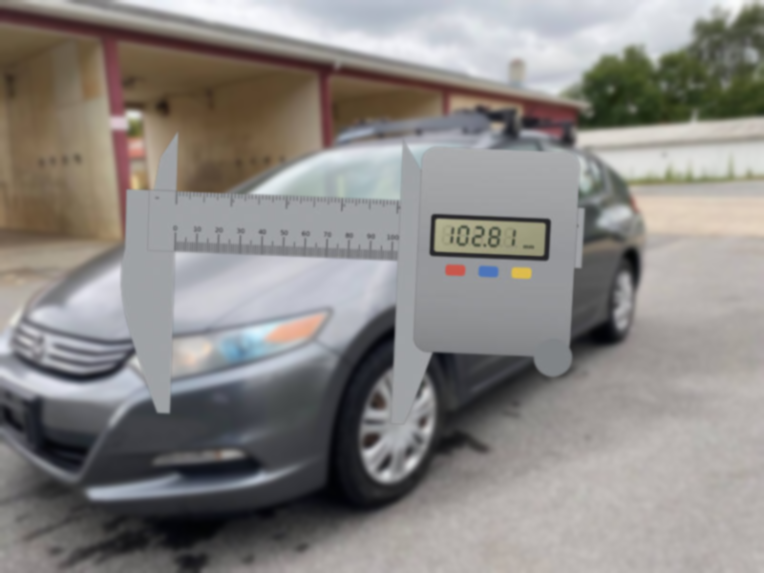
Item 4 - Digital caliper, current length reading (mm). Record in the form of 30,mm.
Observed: 102.81,mm
